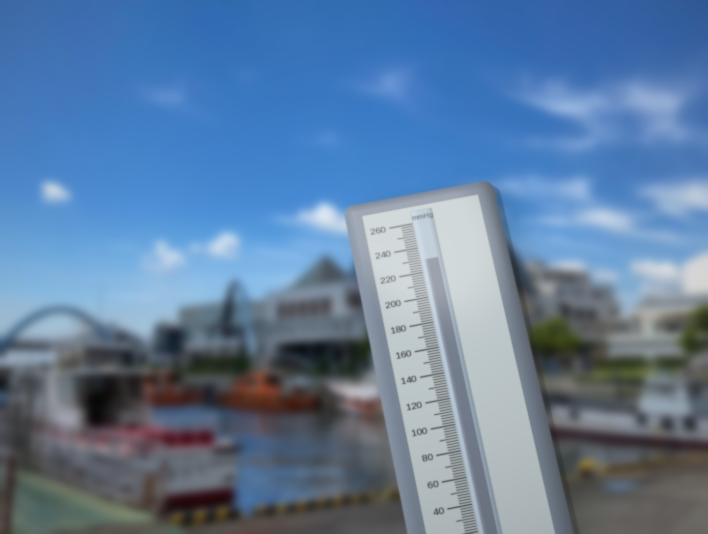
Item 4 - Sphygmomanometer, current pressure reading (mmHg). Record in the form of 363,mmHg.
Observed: 230,mmHg
